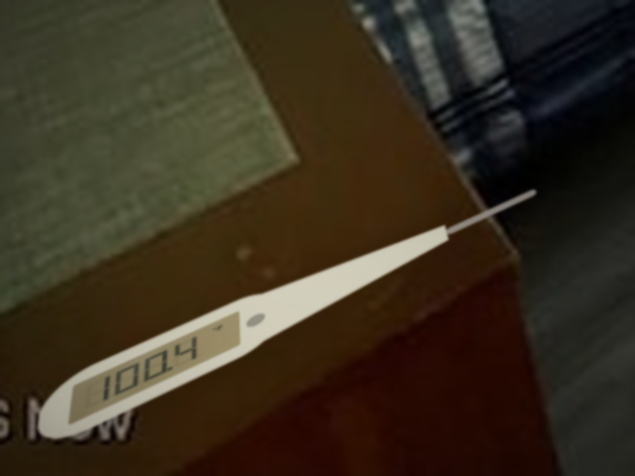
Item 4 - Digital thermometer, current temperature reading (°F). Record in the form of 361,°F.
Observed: 100.4,°F
